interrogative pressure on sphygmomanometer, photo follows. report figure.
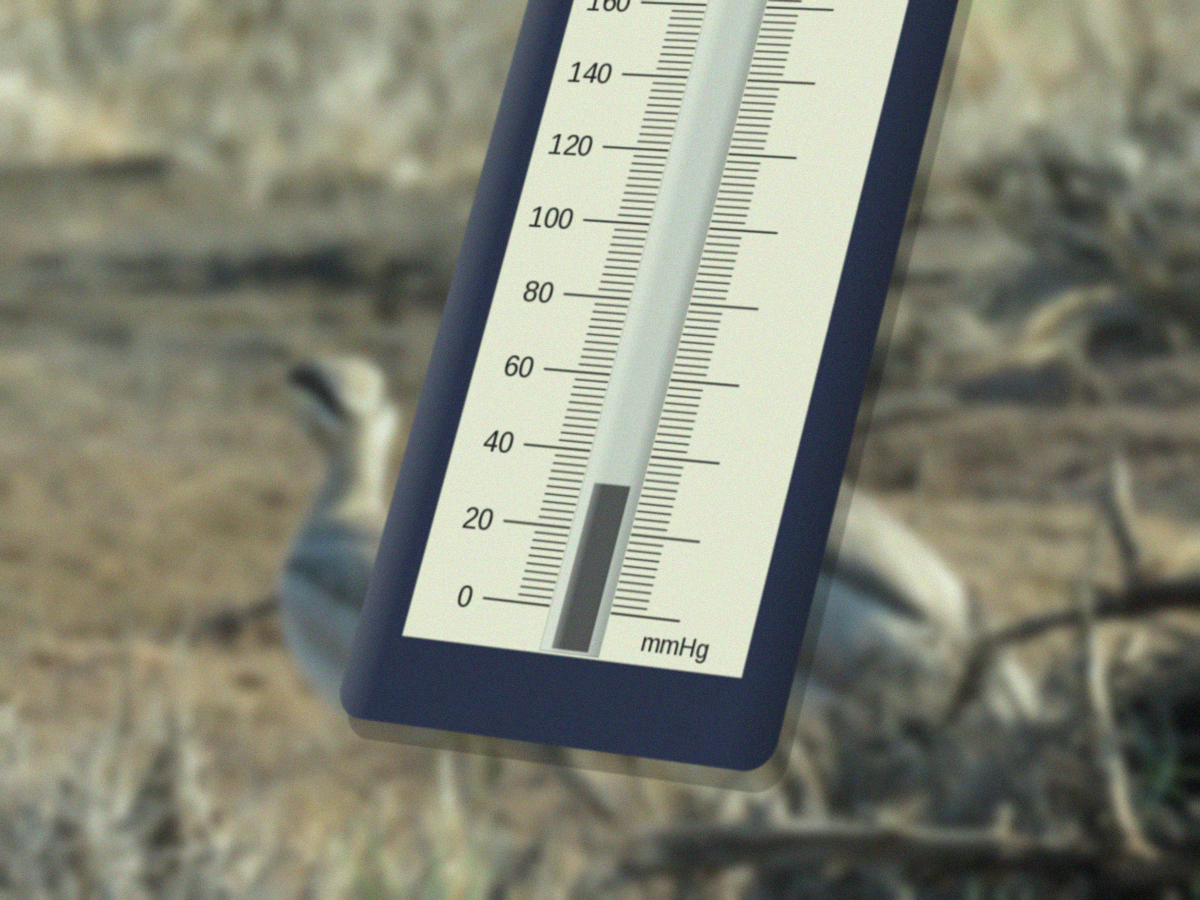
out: 32 mmHg
